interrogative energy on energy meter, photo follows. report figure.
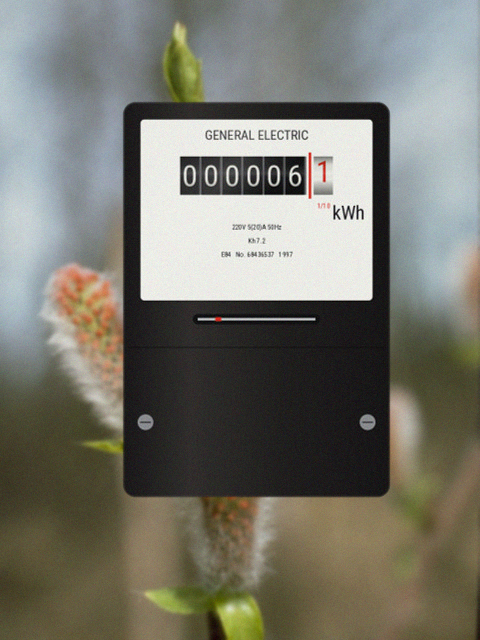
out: 6.1 kWh
